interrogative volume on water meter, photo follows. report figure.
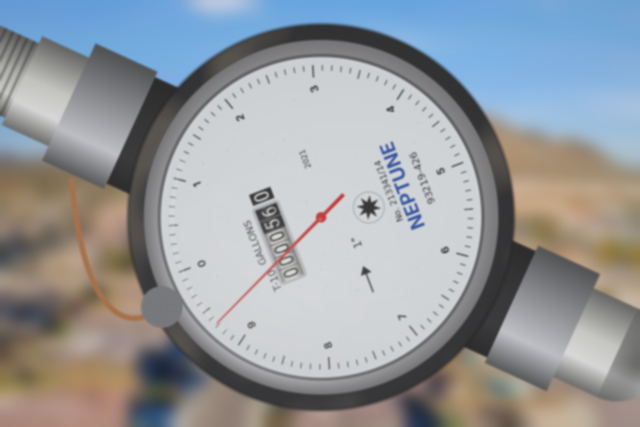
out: 559.3 gal
